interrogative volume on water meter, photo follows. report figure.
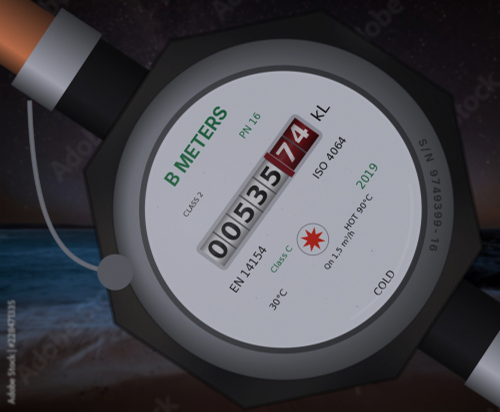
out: 535.74 kL
